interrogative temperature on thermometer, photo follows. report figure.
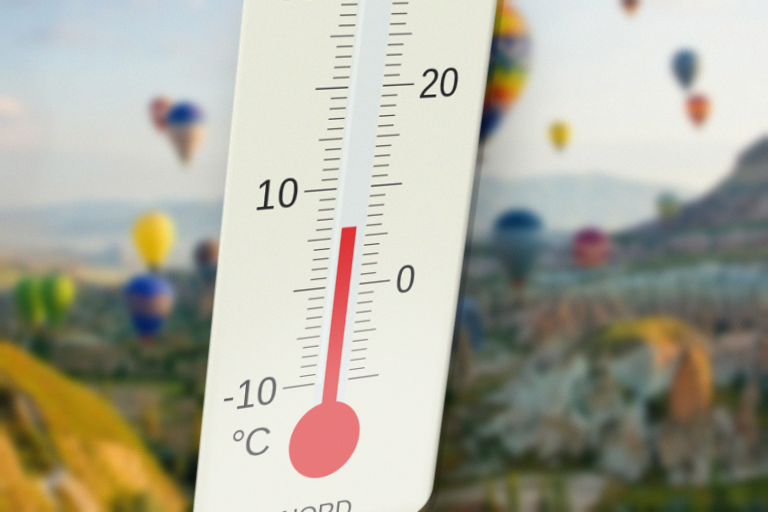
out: 6 °C
